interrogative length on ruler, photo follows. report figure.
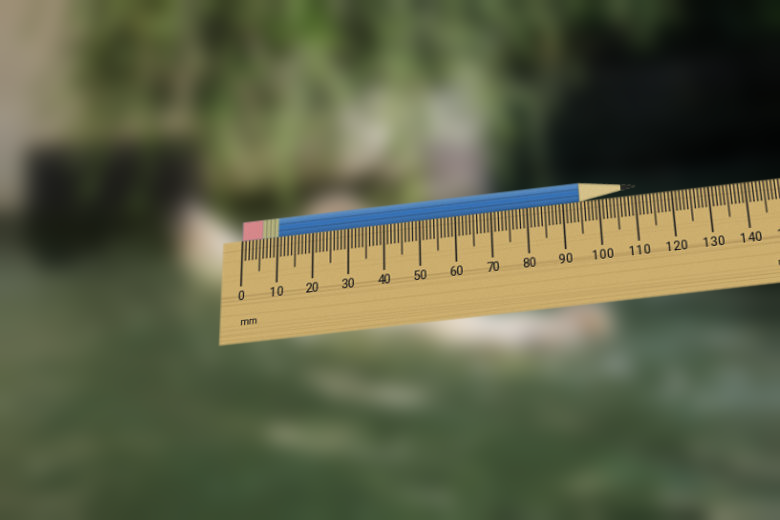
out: 110 mm
